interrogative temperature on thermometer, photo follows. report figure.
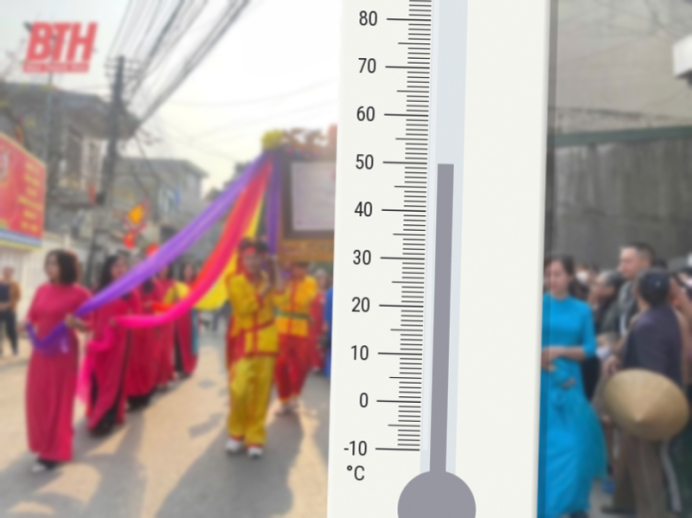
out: 50 °C
